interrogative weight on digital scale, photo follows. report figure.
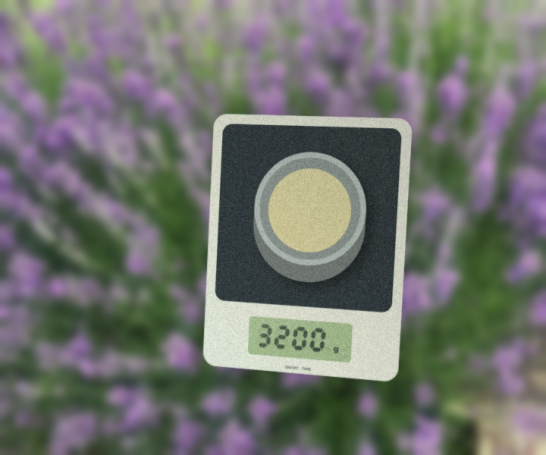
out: 3200 g
